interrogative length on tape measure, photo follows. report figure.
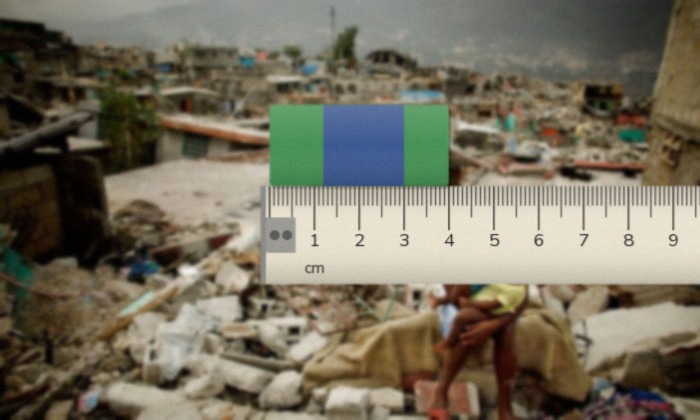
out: 4 cm
